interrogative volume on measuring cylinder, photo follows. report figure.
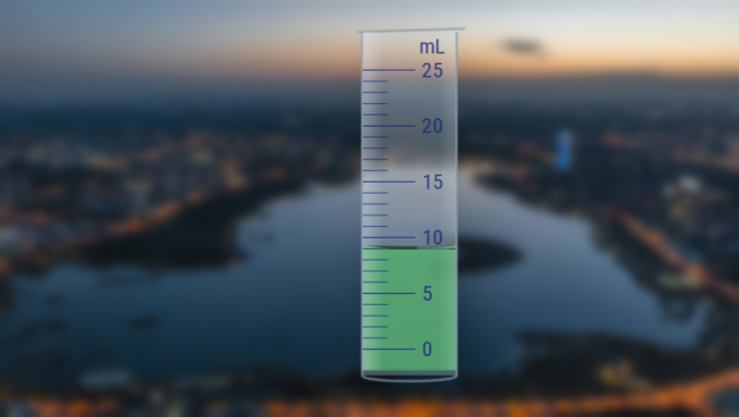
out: 9 mL
